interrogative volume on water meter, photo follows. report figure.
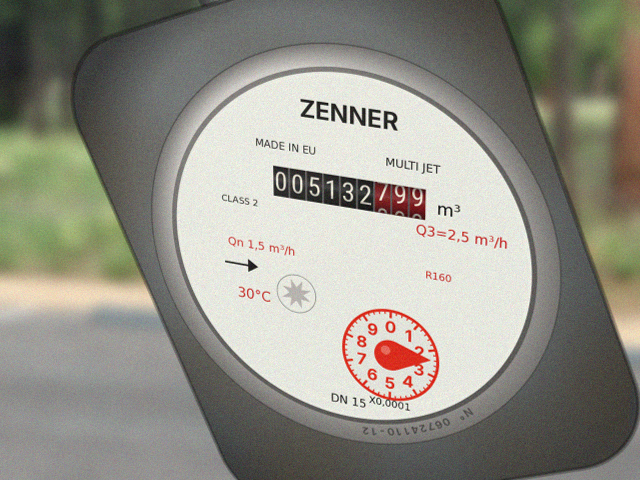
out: 5132.7992 m³
